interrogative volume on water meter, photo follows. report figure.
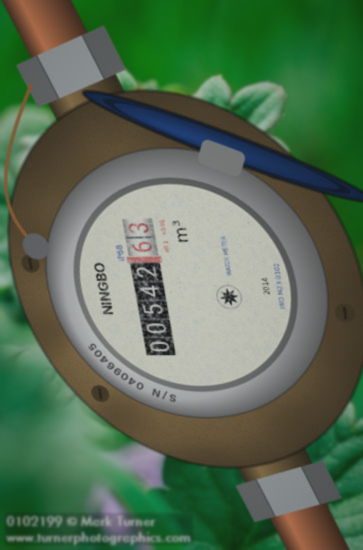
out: 542.63 m³
